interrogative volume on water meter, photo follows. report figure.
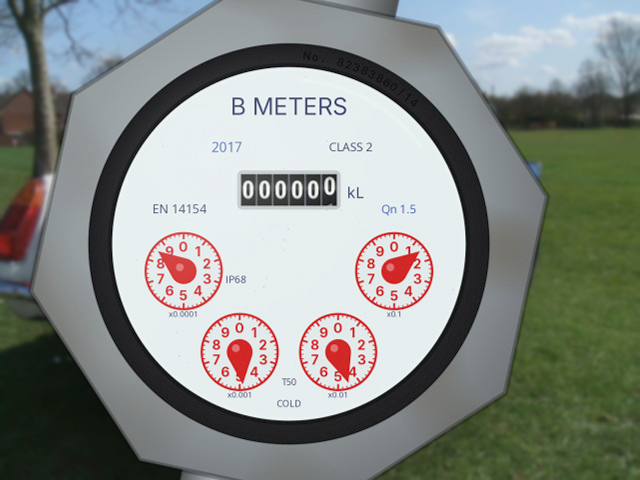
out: 0.1448 kL
